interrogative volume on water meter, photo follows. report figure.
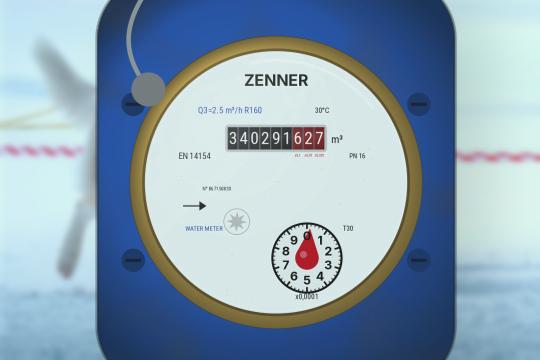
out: 340291.6270 m³
